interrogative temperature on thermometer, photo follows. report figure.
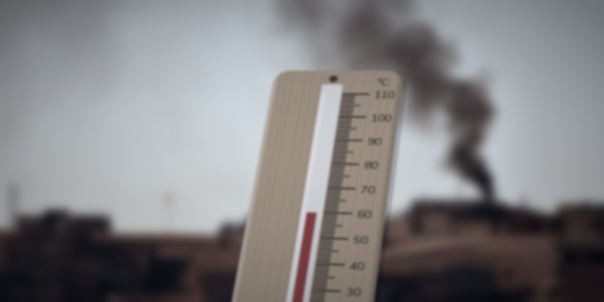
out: 60 °C
